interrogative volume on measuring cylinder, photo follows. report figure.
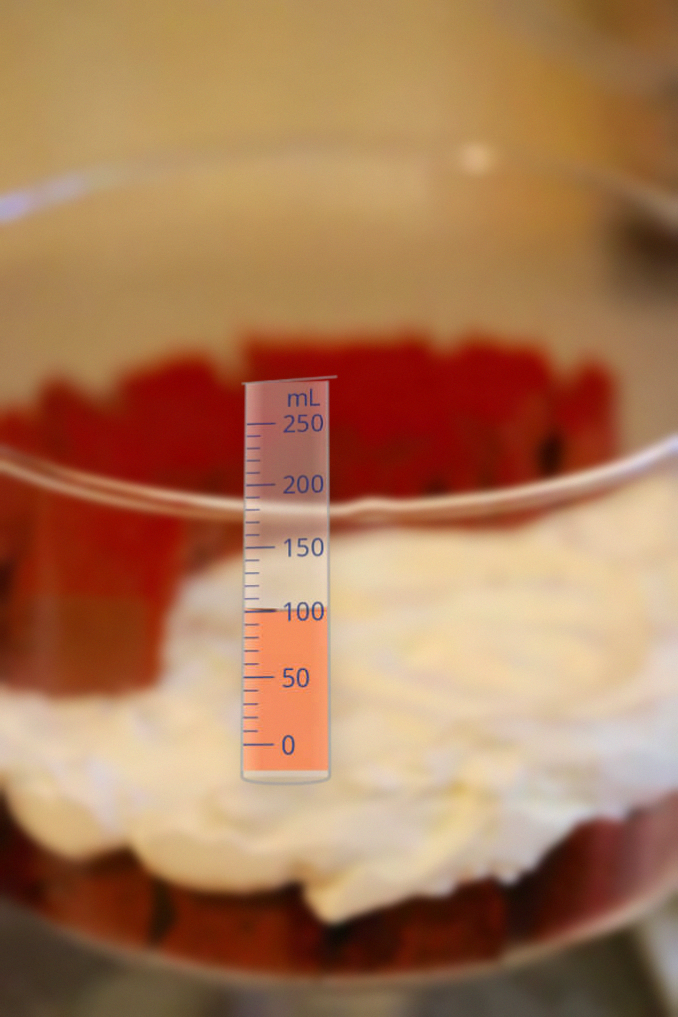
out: 100 mL
